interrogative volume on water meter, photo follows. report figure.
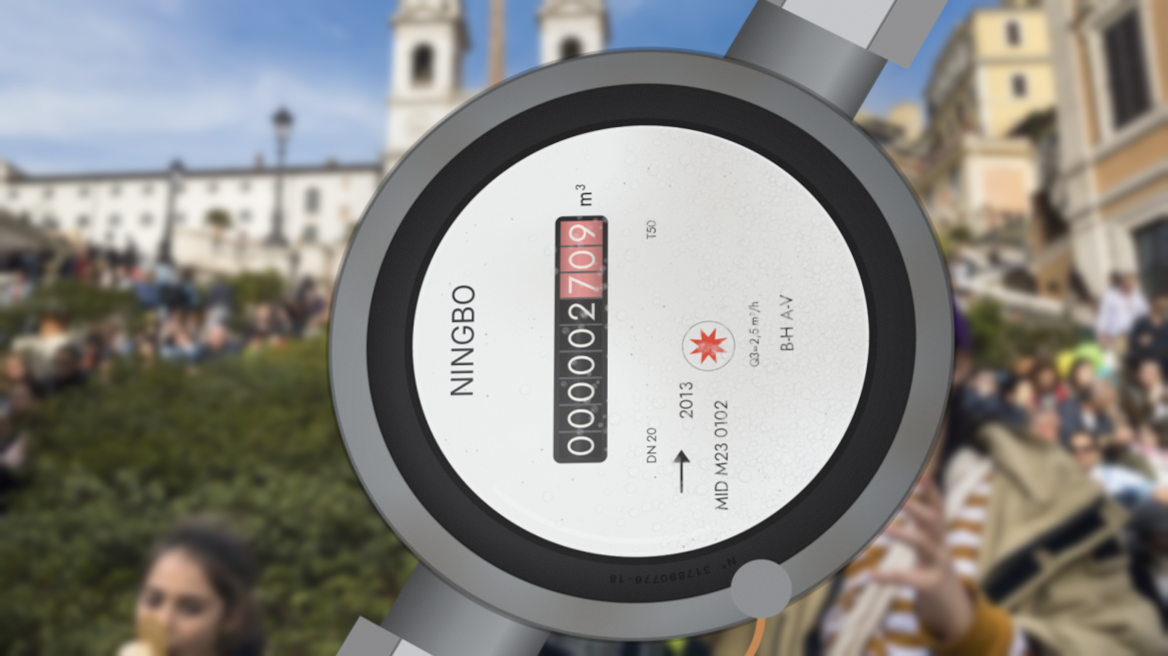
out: 2.709 m³
